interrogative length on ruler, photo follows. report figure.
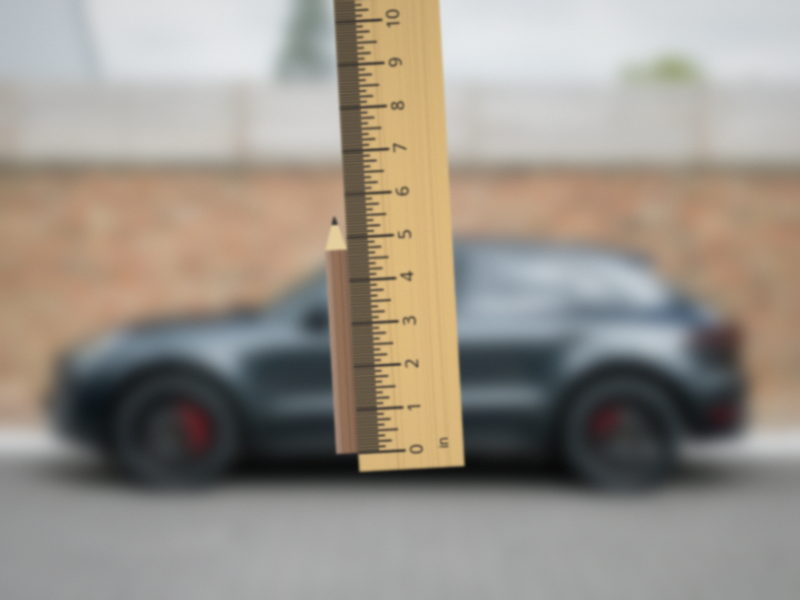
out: 5.5 in
